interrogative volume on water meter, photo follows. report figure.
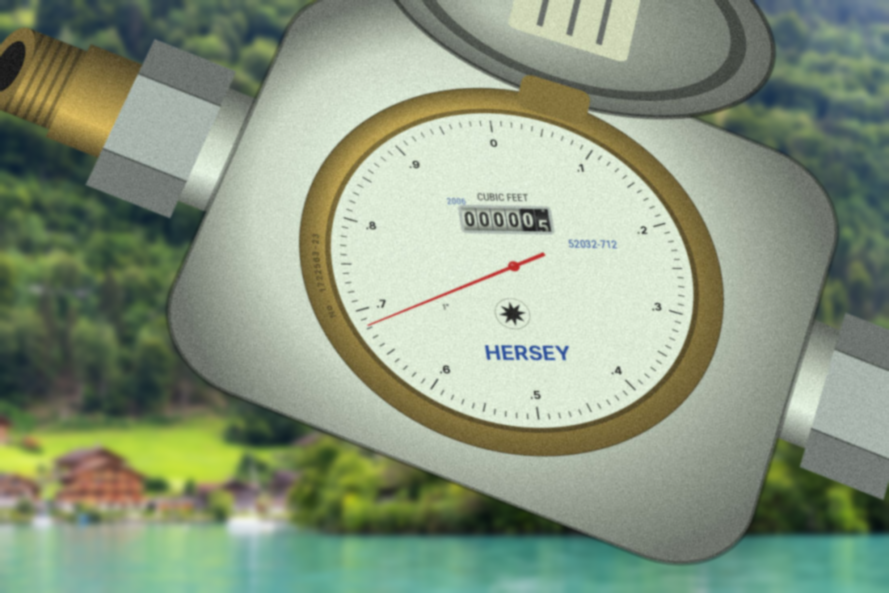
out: 4.68 ft³
